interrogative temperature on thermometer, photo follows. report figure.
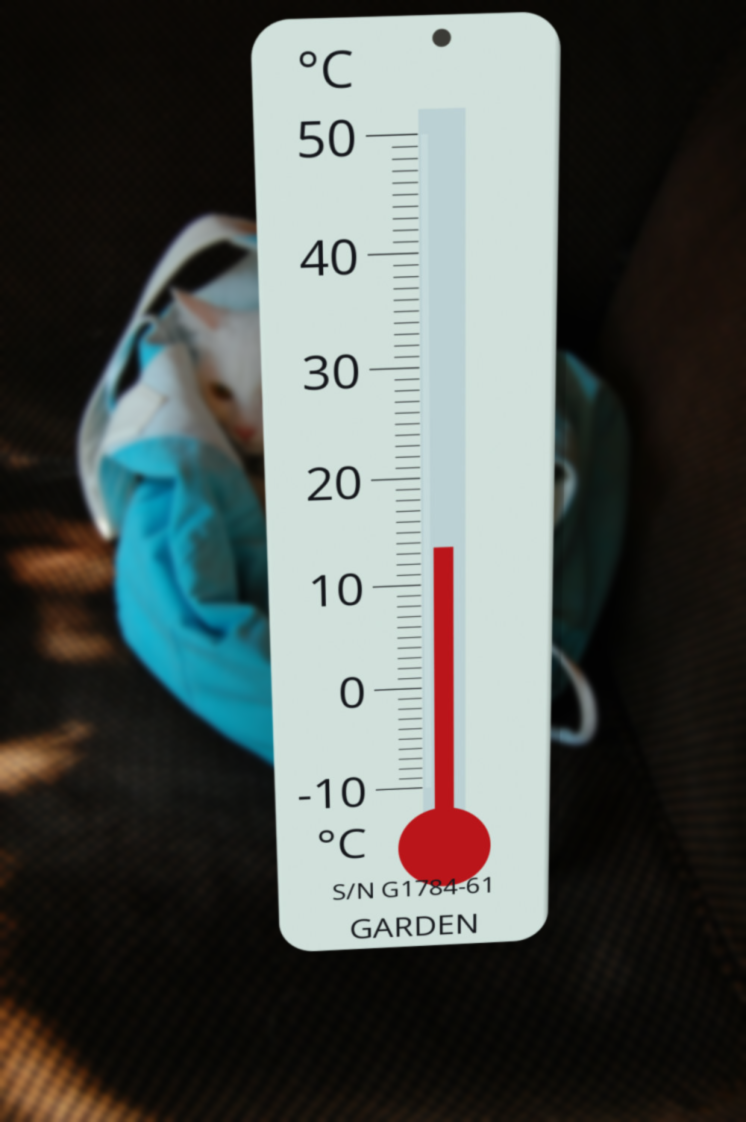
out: 13.5 °C
